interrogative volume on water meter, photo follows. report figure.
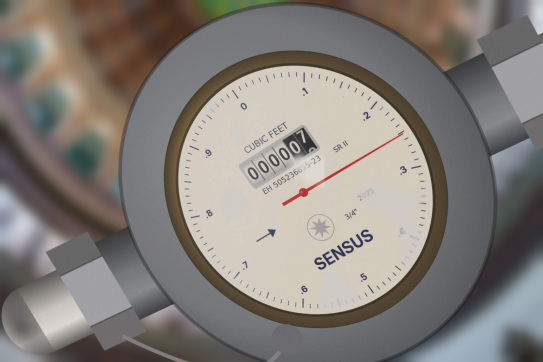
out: 7.25 ft³
